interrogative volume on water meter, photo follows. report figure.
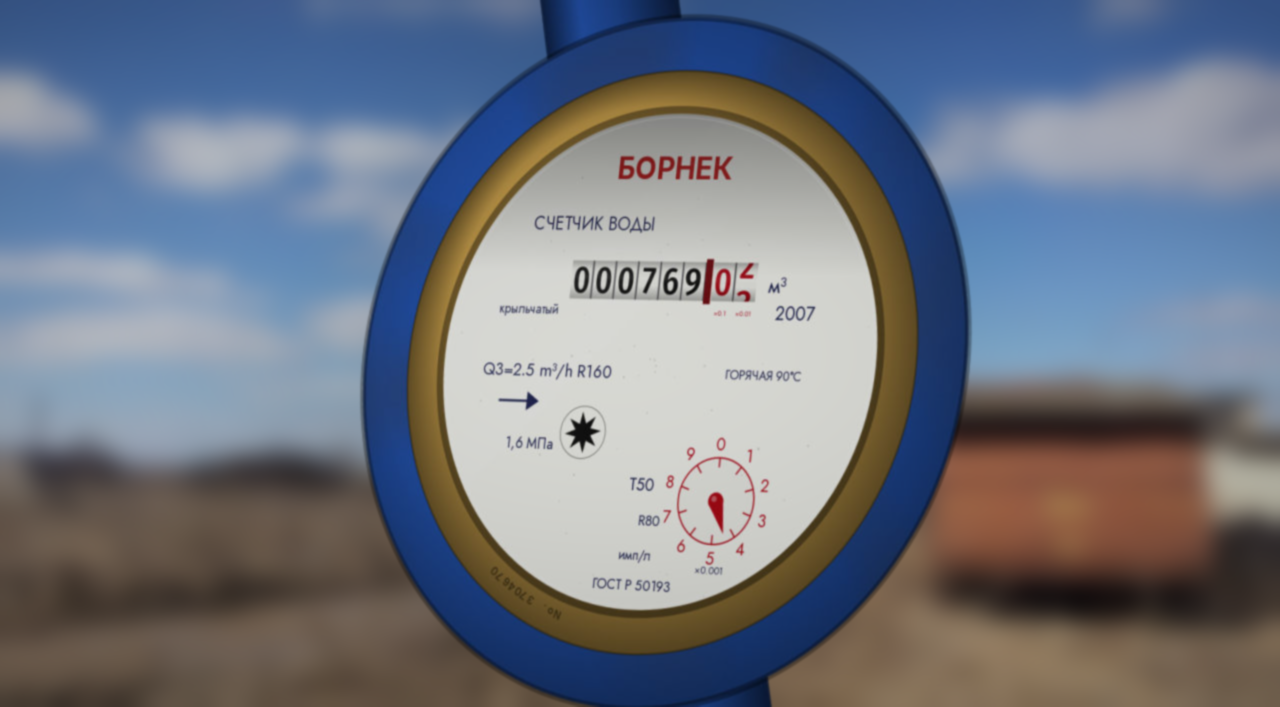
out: 769.024 m³
